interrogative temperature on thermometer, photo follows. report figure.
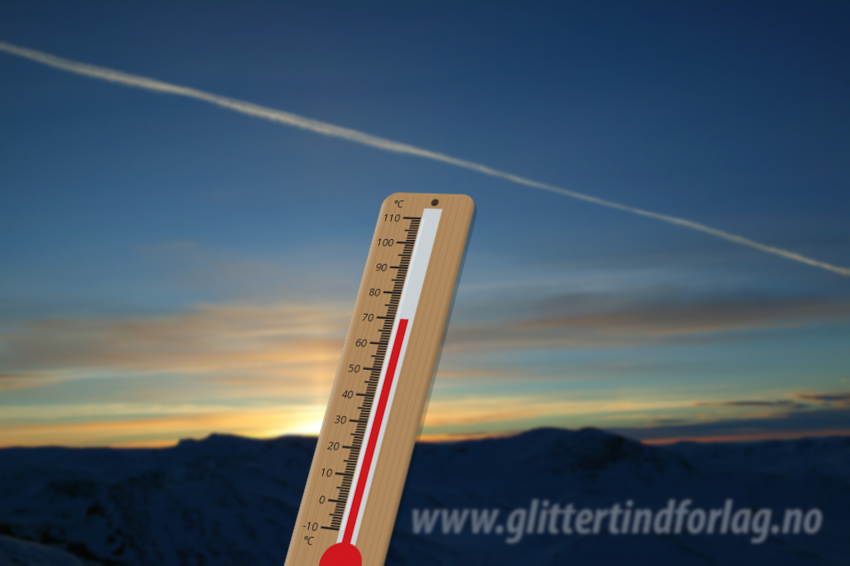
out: 70 °C
